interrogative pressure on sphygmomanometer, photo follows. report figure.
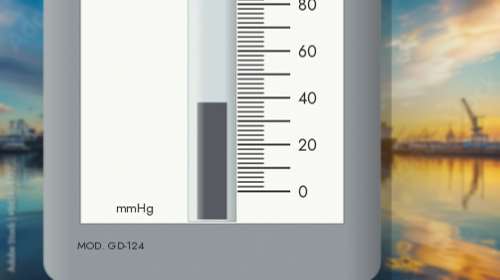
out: 38 mmHg
